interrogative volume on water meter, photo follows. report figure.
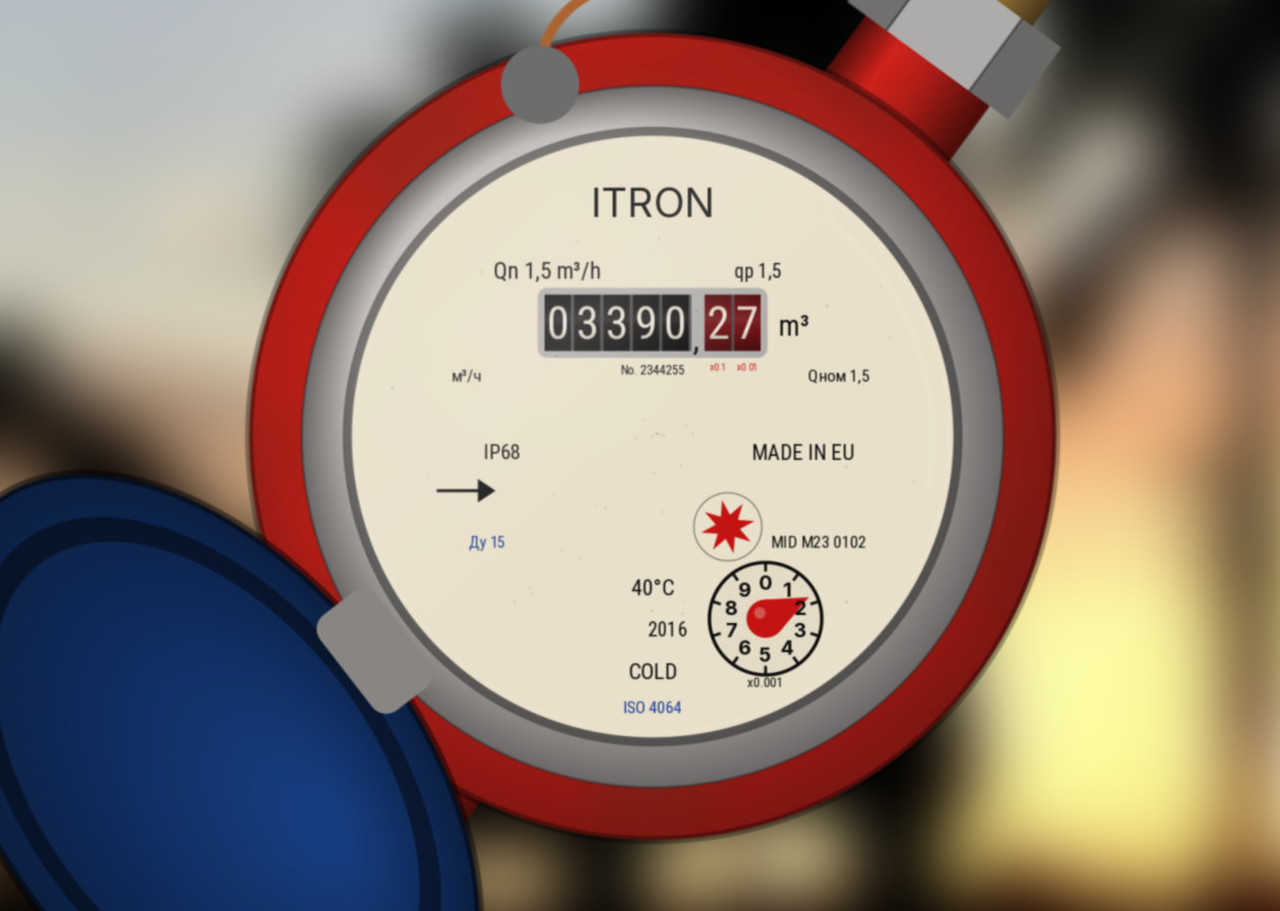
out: 3390.271 m³
